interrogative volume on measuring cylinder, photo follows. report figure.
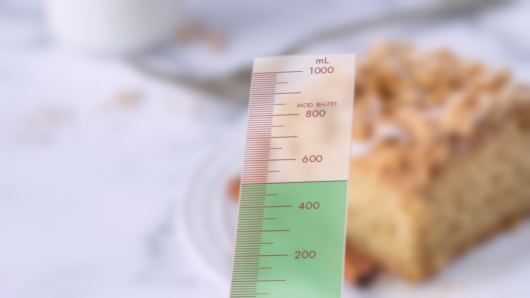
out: 500 mL
